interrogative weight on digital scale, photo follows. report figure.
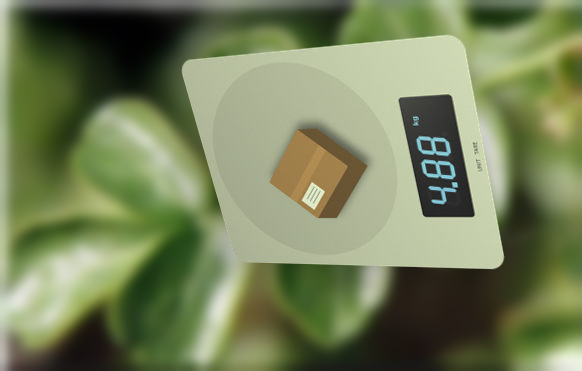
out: 4.88 kg
